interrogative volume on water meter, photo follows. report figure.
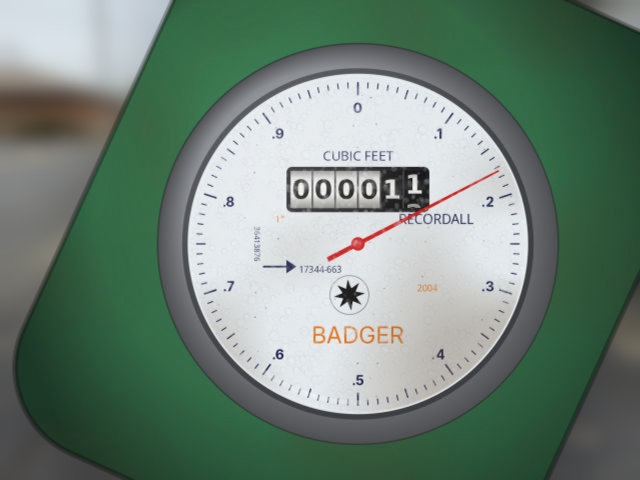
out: 11.17 ft³
